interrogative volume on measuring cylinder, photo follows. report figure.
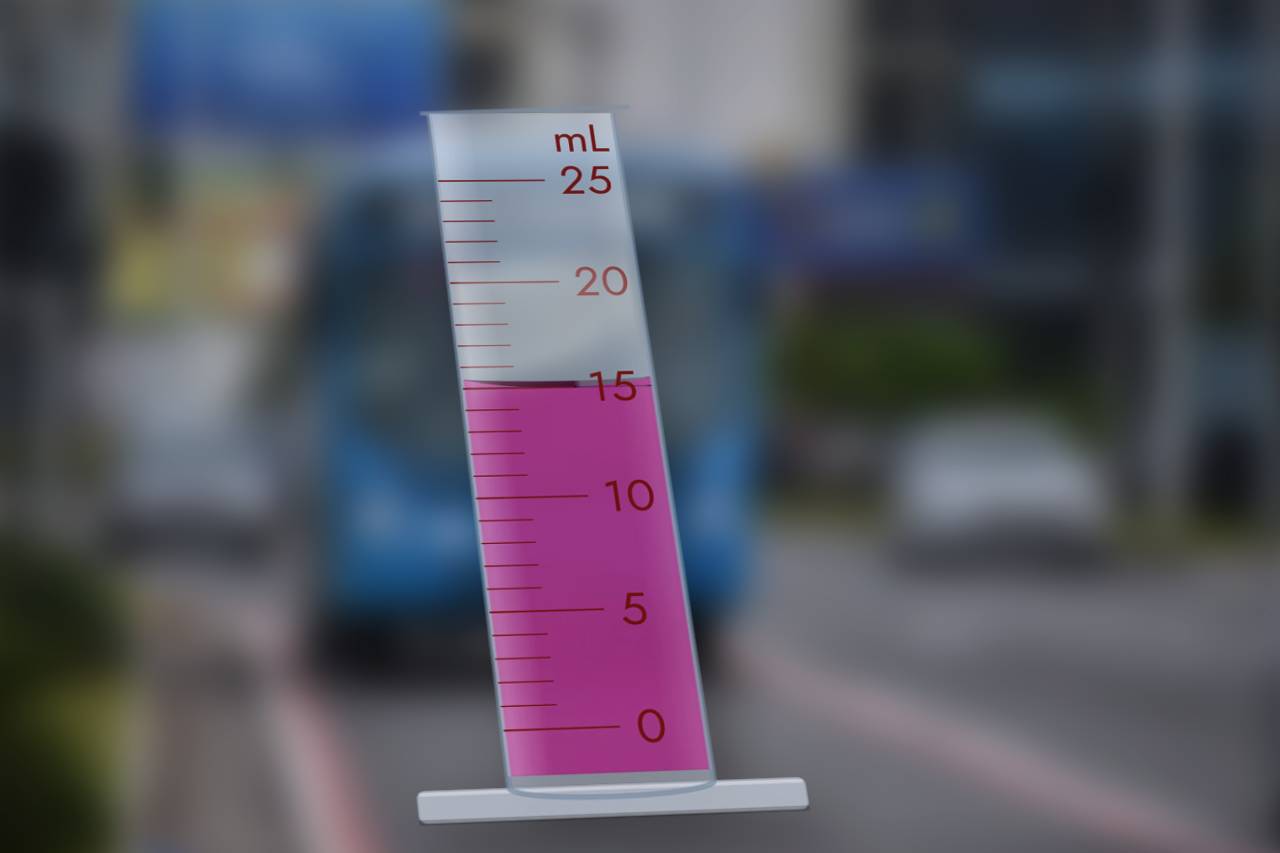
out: 15 mL
